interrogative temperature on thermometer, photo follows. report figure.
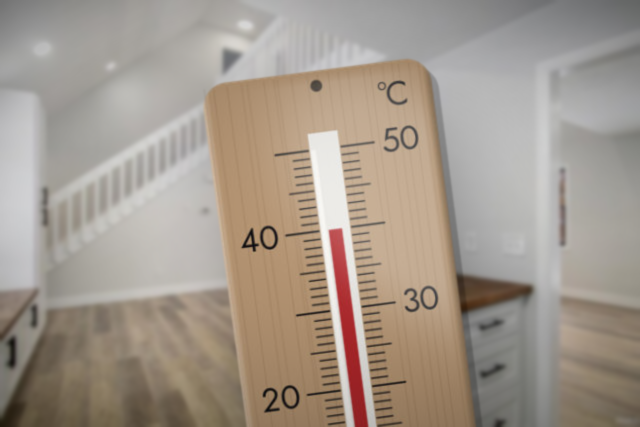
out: 40 °C
